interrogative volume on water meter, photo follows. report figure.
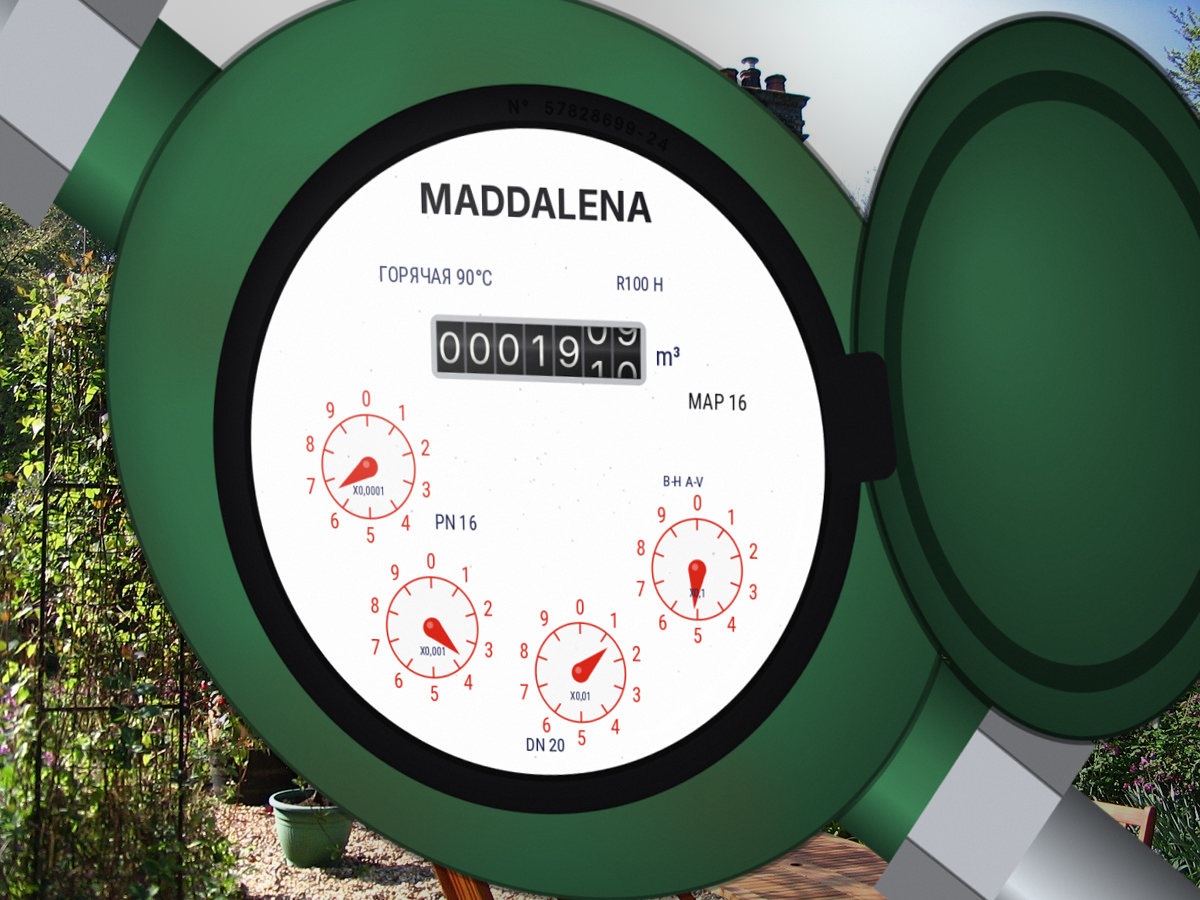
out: 1909.5136 m³
